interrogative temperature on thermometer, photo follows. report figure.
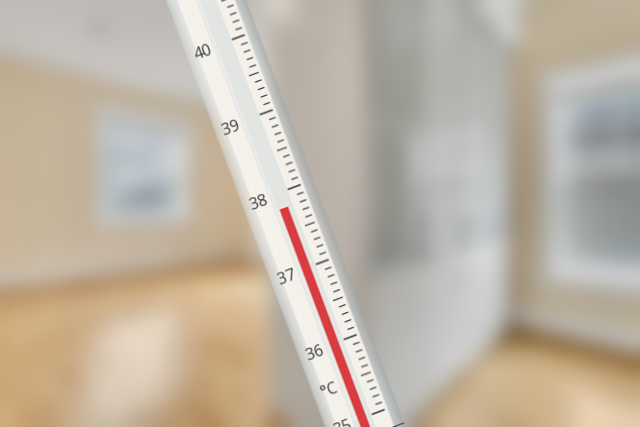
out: 37.8 °C
